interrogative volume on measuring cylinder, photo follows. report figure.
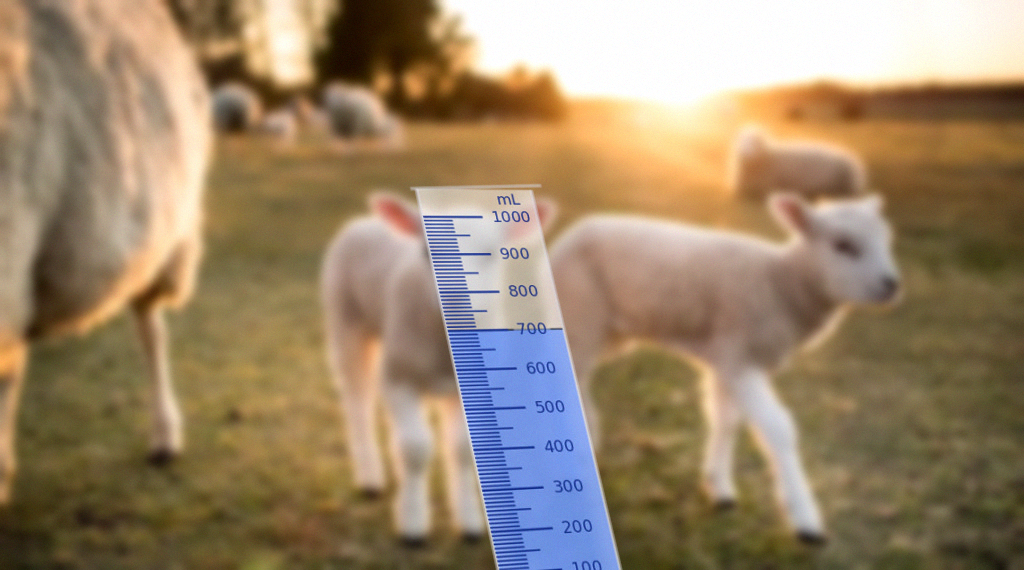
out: 700 mL
